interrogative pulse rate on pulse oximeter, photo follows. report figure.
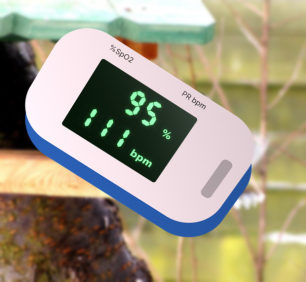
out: 111 bpm
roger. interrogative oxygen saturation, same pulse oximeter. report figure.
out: 95 %
